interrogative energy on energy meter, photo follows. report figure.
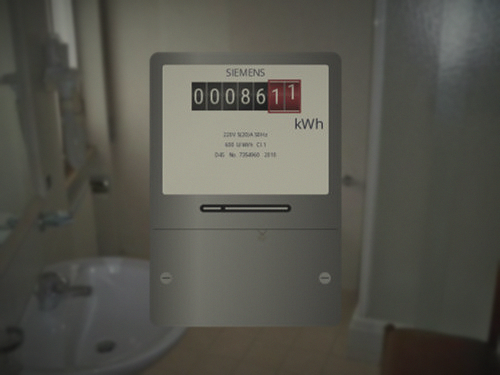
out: 86.11 kWh
